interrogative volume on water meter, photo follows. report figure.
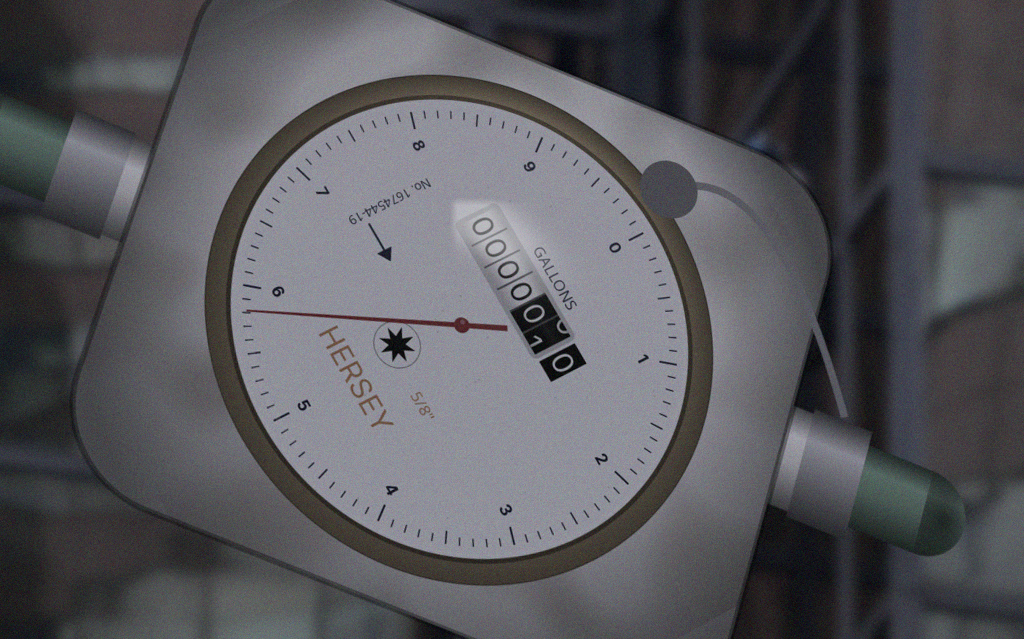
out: 5.8 gal
